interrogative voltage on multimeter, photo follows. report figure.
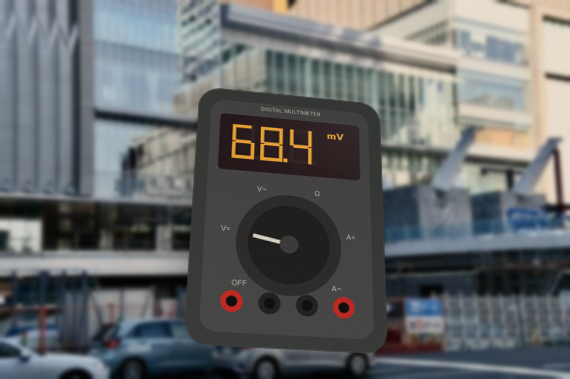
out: 68.4 mV
